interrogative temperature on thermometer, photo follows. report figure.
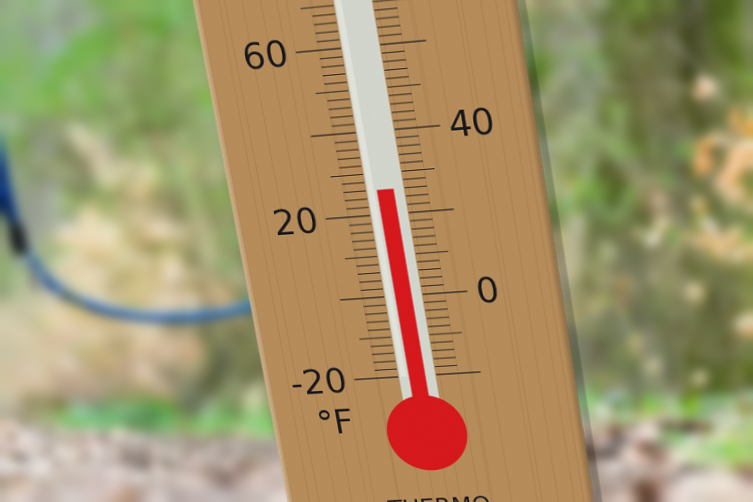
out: 26 °F
